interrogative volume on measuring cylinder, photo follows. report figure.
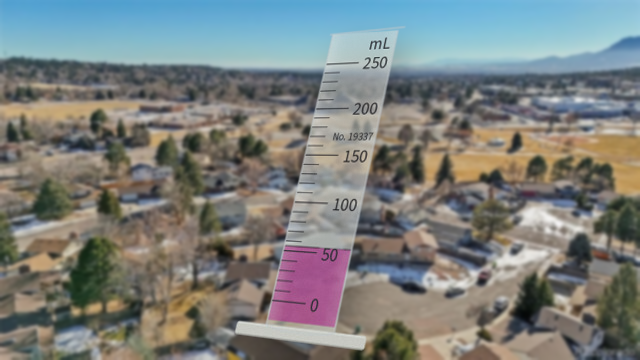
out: 55 mL
